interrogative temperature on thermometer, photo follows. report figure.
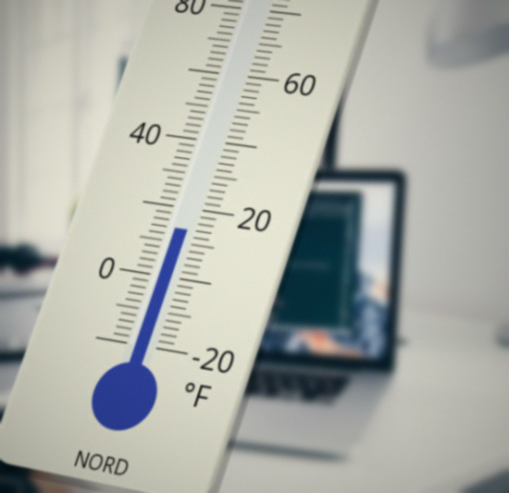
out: 14 °F
